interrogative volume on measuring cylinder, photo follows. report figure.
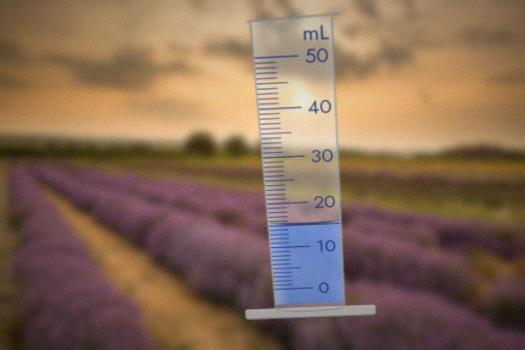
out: 15 mL
